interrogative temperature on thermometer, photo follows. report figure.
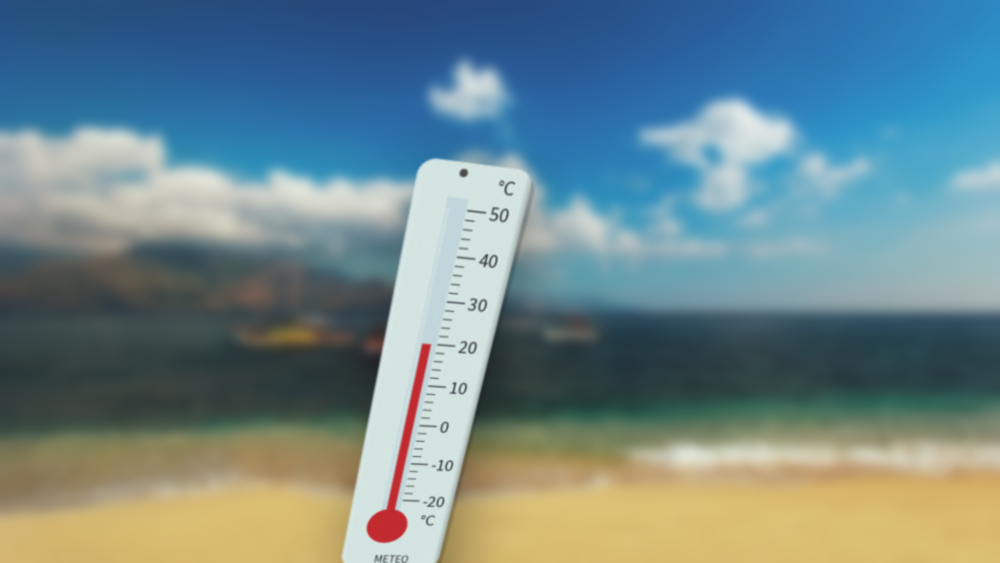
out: 20 °C
